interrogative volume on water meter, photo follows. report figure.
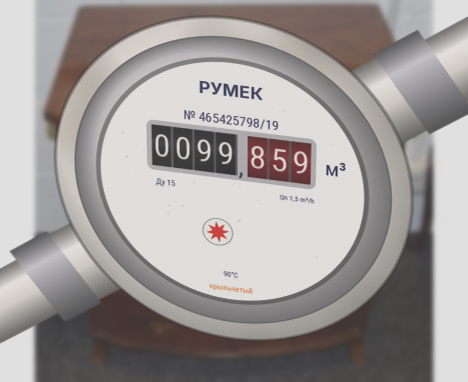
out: 99.859 m³
